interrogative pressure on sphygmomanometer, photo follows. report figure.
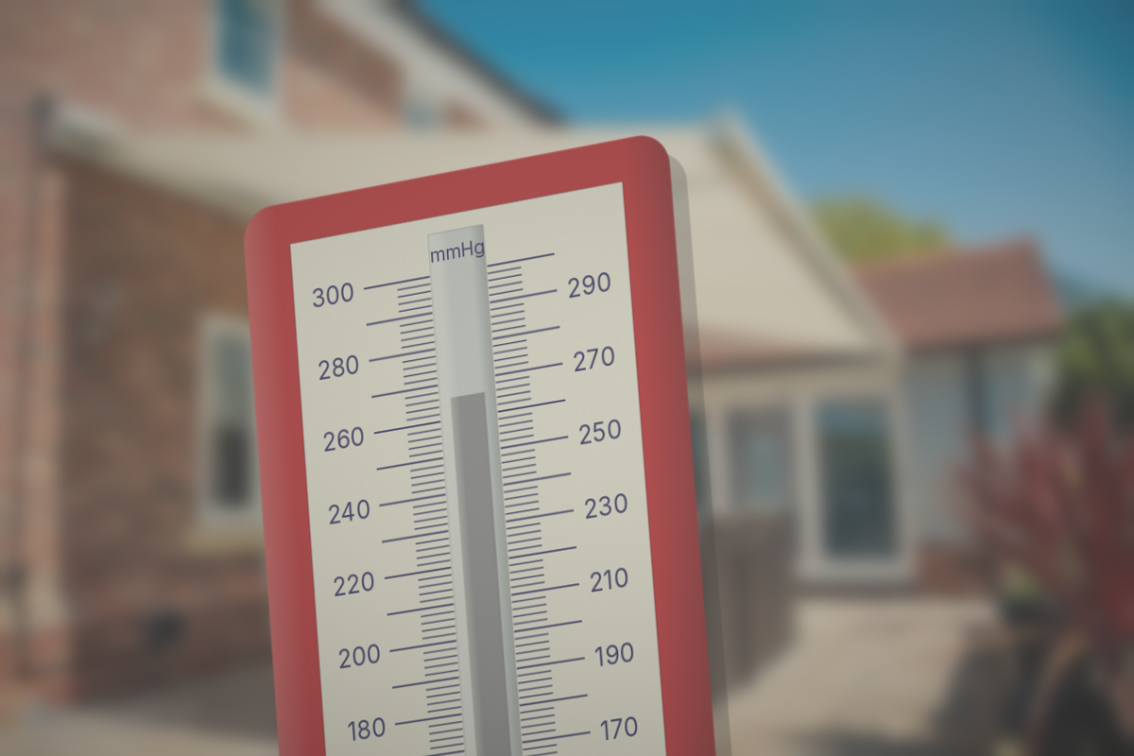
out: 266 mmHg
